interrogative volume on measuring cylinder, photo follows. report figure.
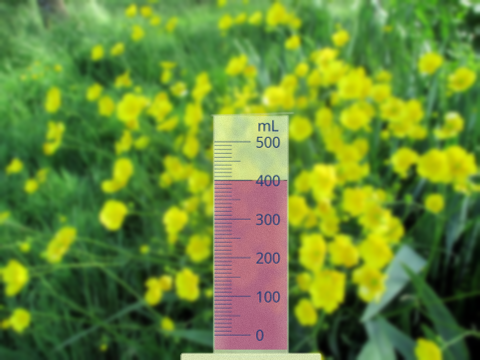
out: 400 mL
